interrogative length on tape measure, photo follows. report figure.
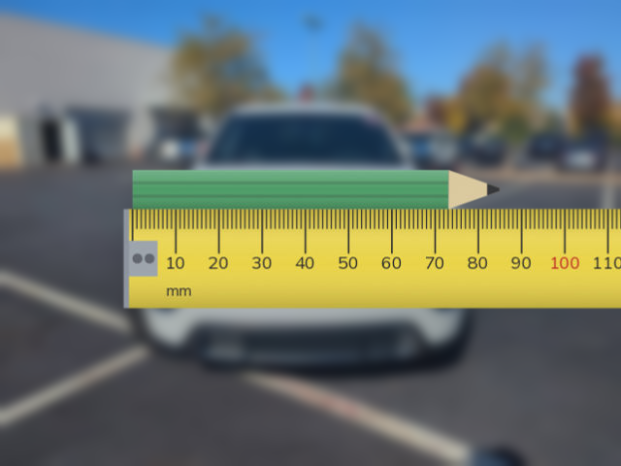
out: 85 mm
